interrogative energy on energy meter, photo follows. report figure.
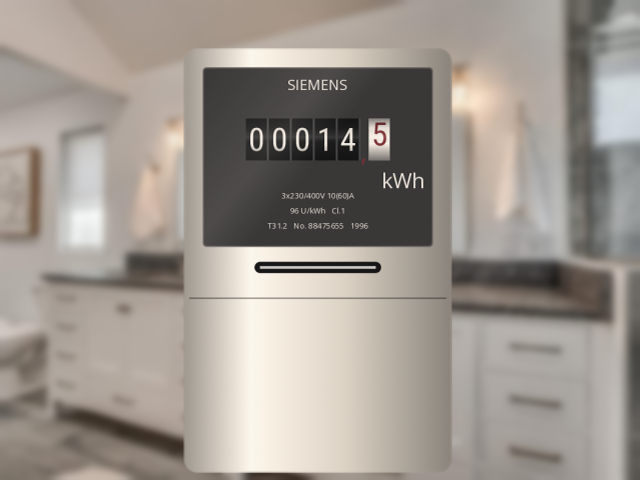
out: 14.5 kWh
